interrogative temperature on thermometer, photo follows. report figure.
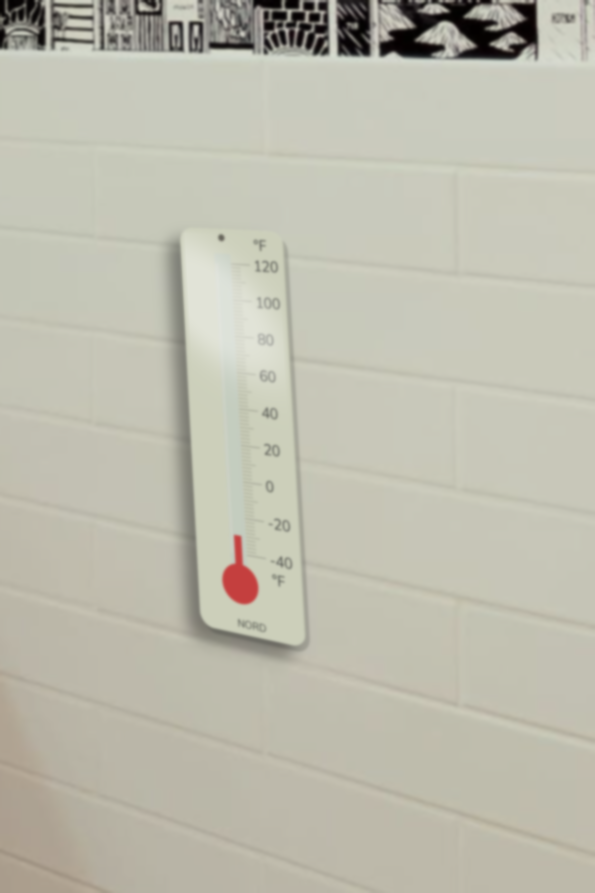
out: -30 °F
